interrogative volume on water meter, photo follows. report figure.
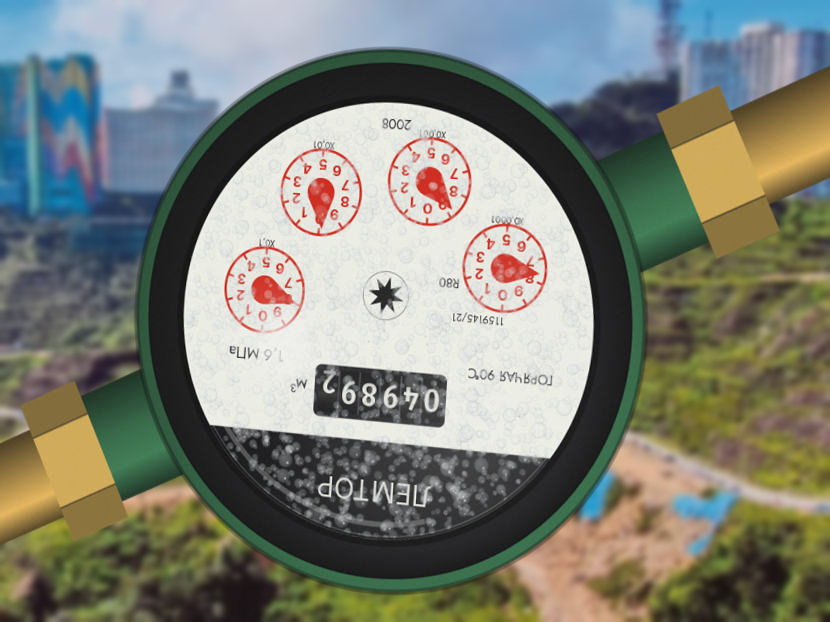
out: 49891.7987 m³
